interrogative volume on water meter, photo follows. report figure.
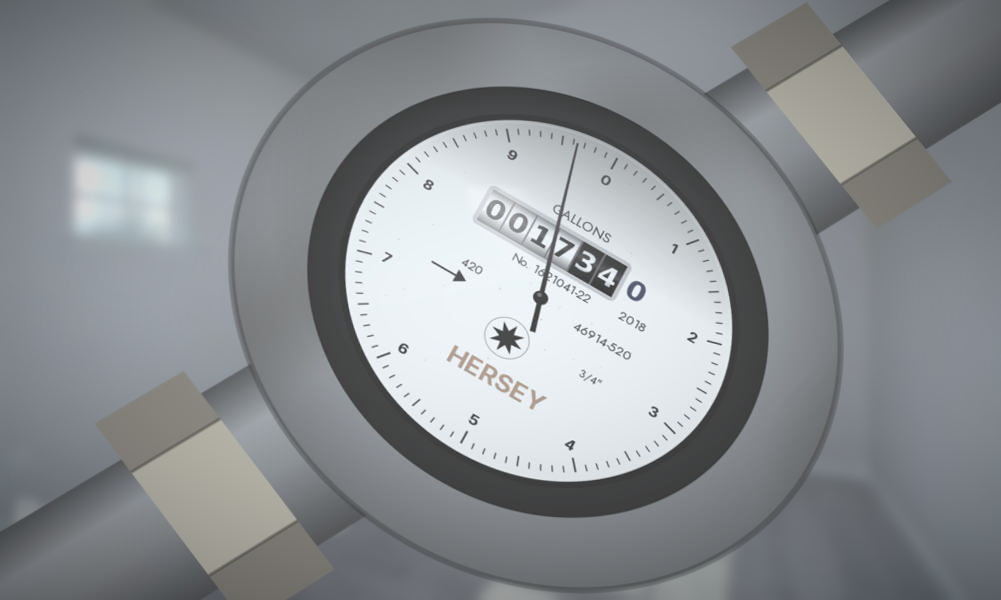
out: 17339.6 gal
